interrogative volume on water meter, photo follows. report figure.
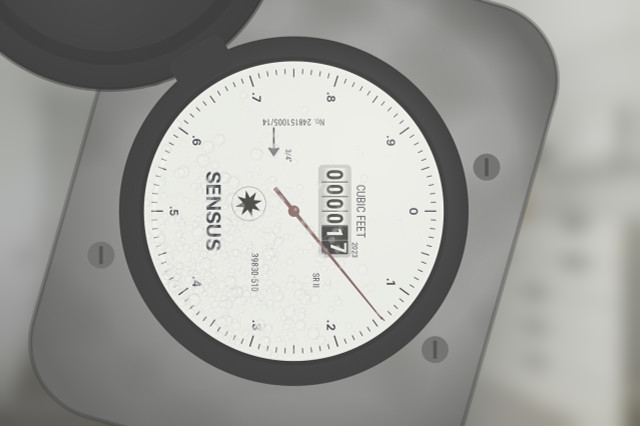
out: 17.14 ft³
